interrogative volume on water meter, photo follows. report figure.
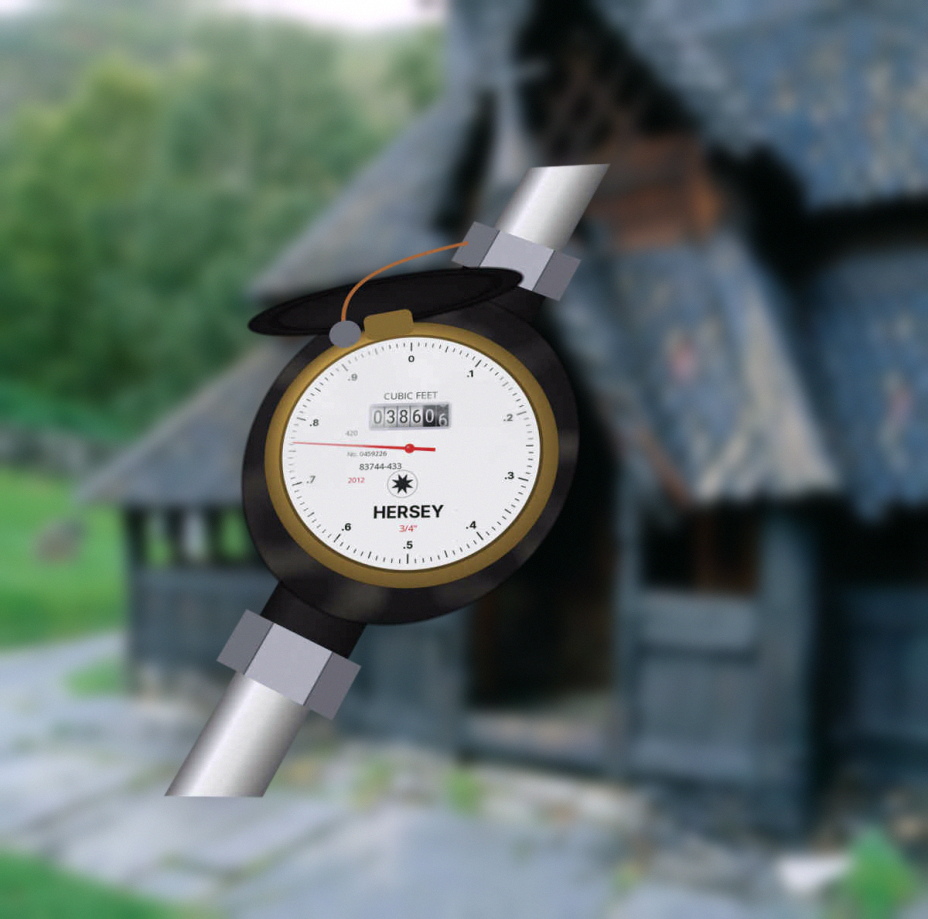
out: 38605.76 ft³
